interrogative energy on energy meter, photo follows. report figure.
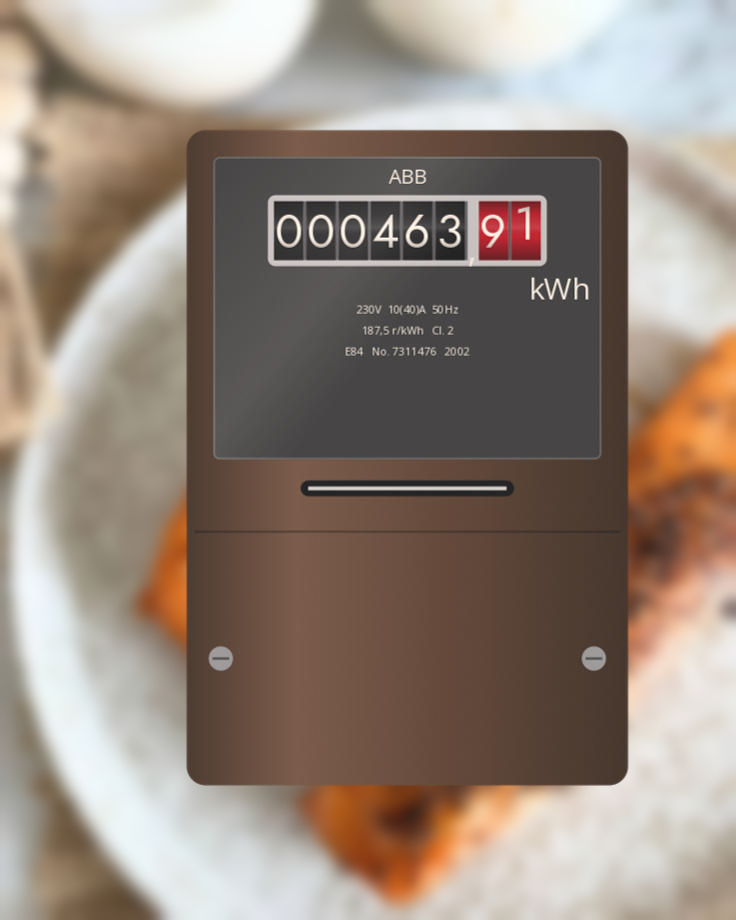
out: 463.91 kWh
